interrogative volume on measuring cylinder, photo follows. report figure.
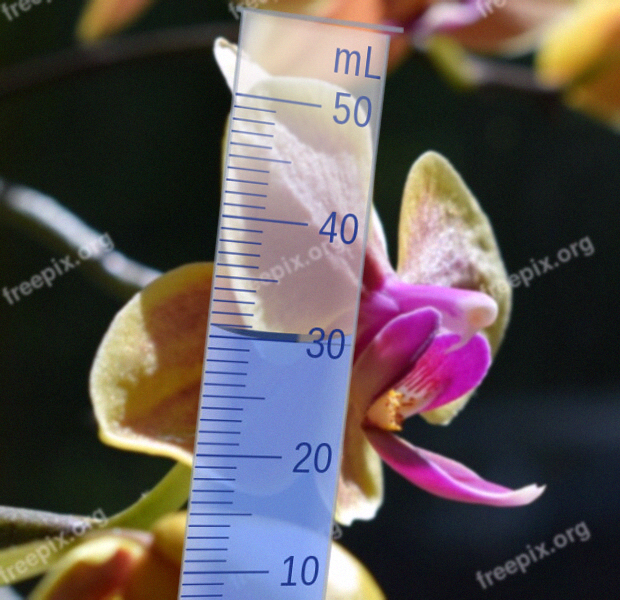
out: 30 mL
